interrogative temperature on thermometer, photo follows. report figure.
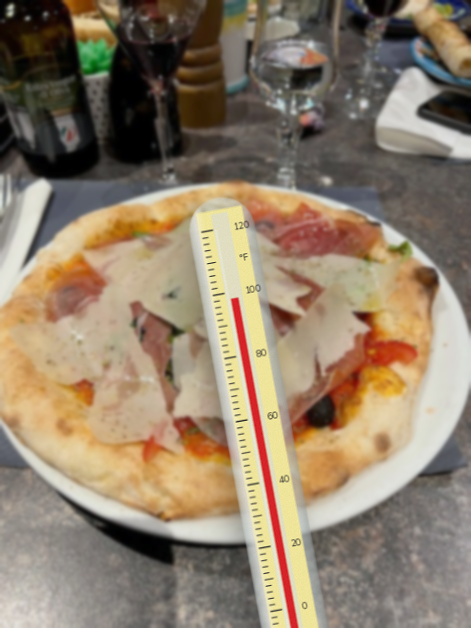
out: 98 °F
